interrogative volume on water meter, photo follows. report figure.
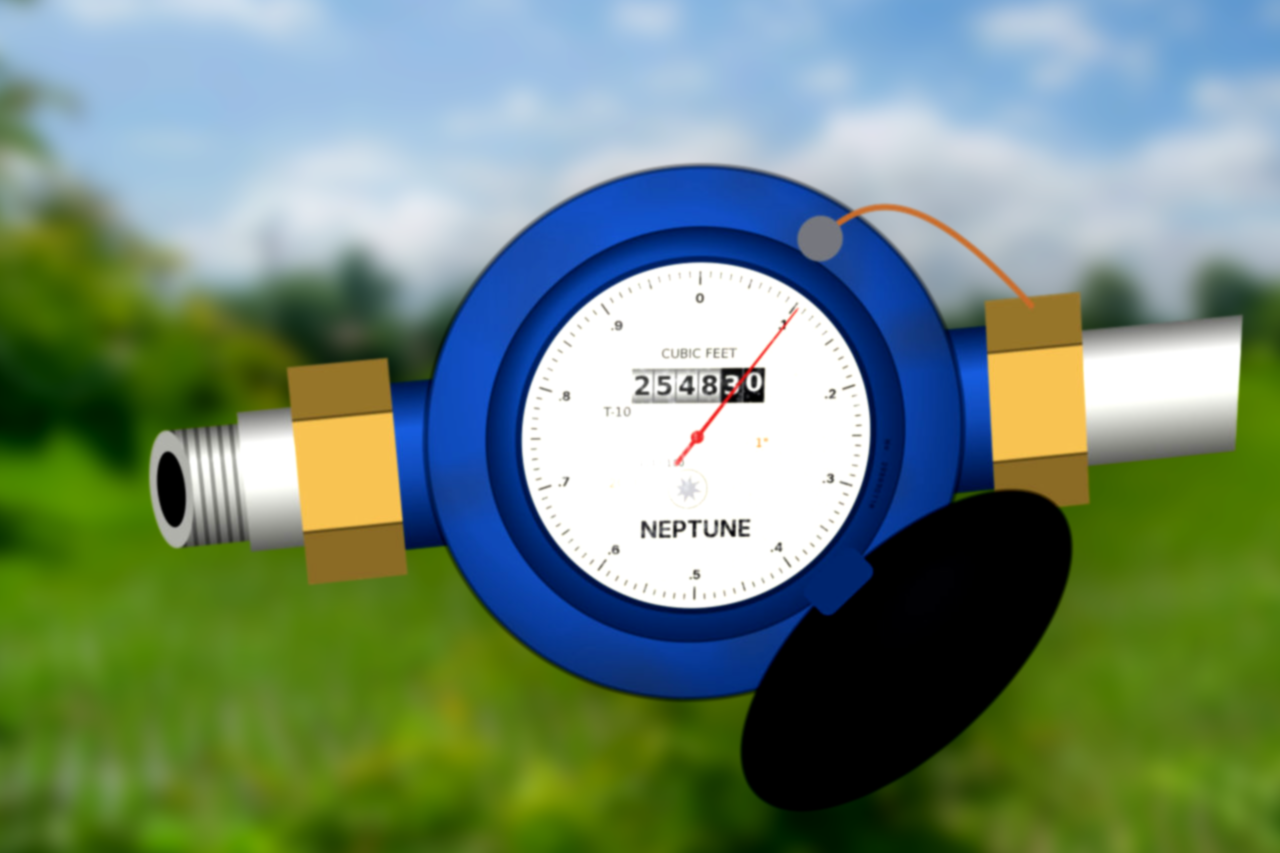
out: 254830.10 ft³
